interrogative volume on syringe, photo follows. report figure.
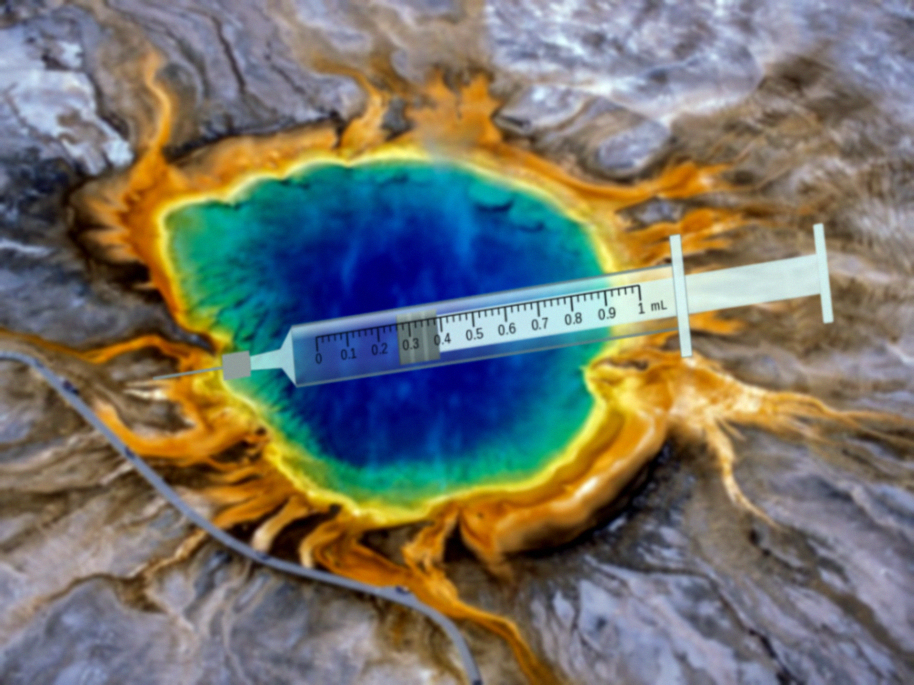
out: 0.26 mL
